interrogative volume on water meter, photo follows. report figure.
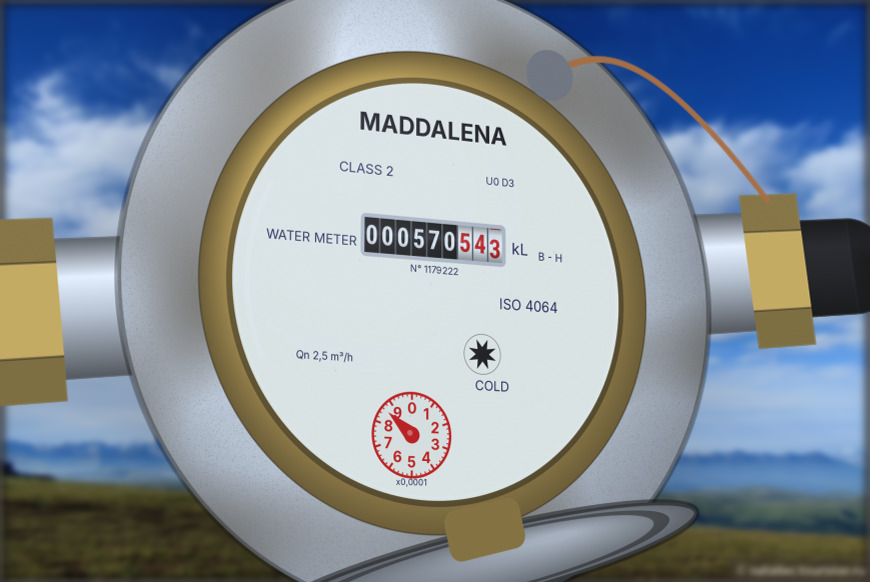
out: 570.5428 kL
